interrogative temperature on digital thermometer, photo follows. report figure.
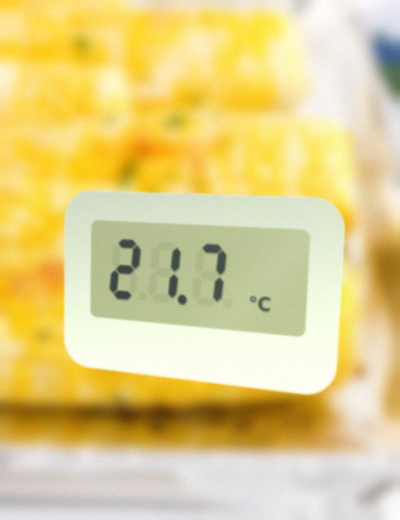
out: 21.7 °C
